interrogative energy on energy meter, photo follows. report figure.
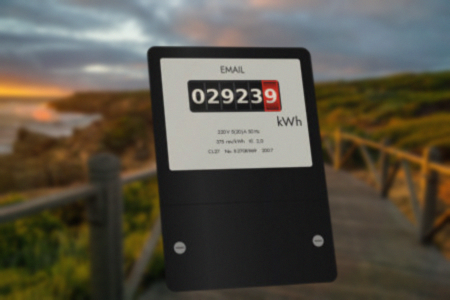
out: 2923.9 kWh
